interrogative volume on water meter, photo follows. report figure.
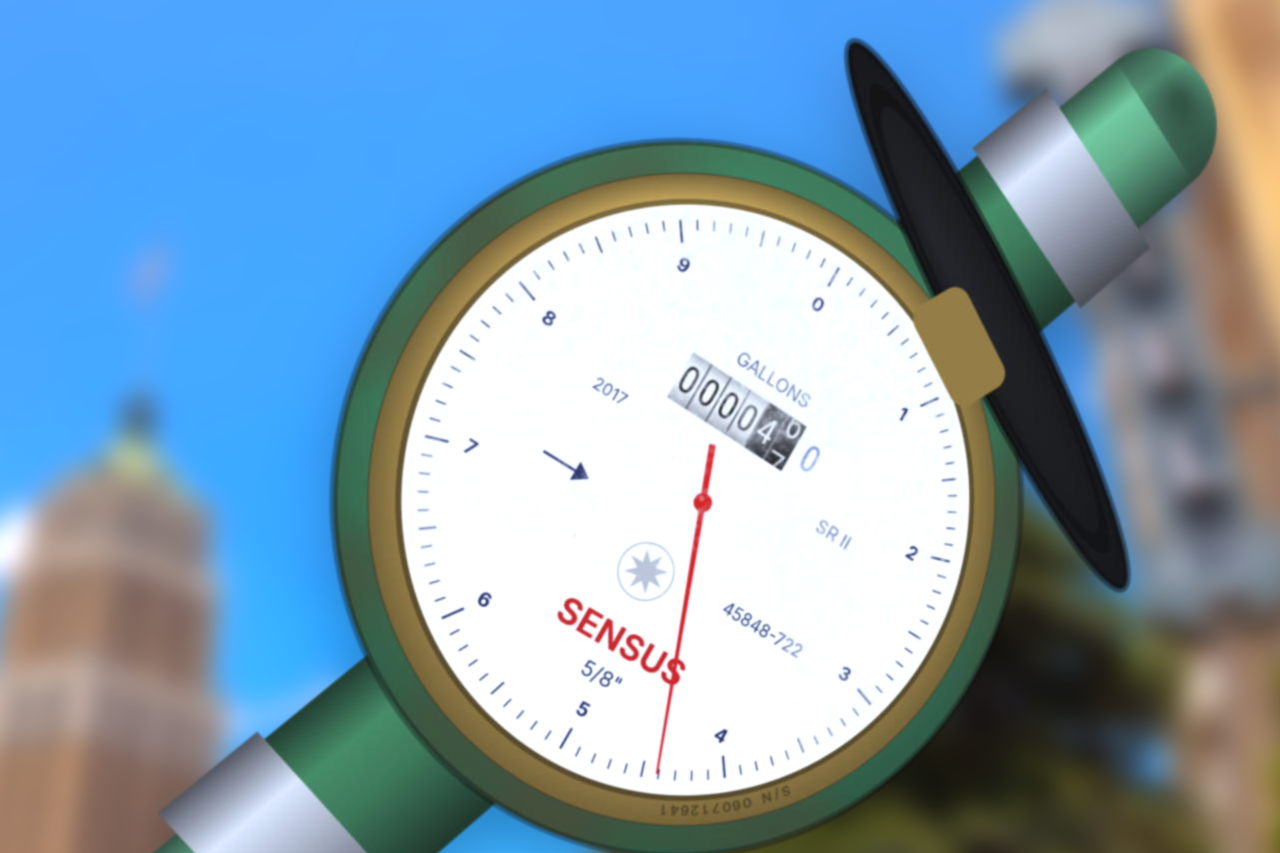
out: 464.4 gal
